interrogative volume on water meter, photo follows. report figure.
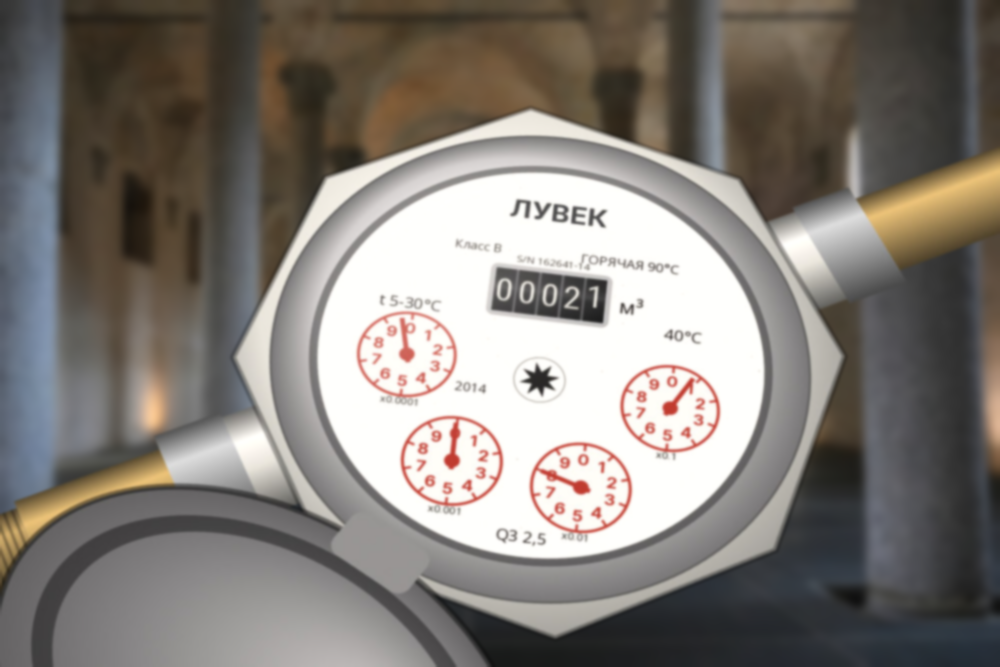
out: 21.0799 m³
